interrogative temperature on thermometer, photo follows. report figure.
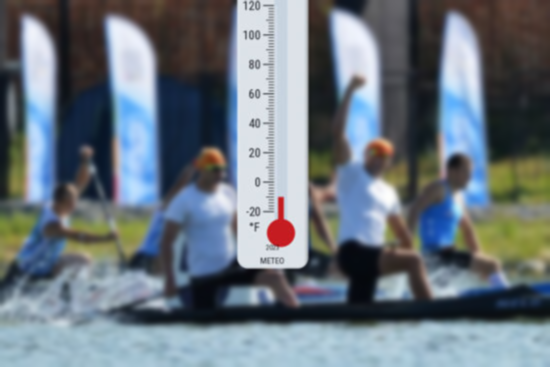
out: -10 °F
